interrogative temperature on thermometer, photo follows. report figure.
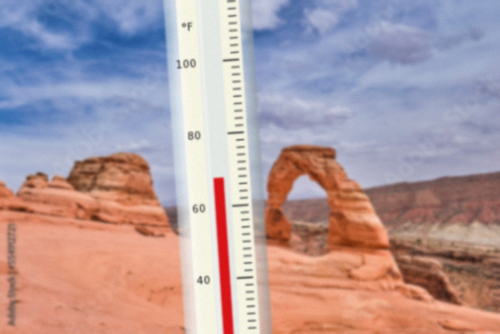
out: 68 °F
